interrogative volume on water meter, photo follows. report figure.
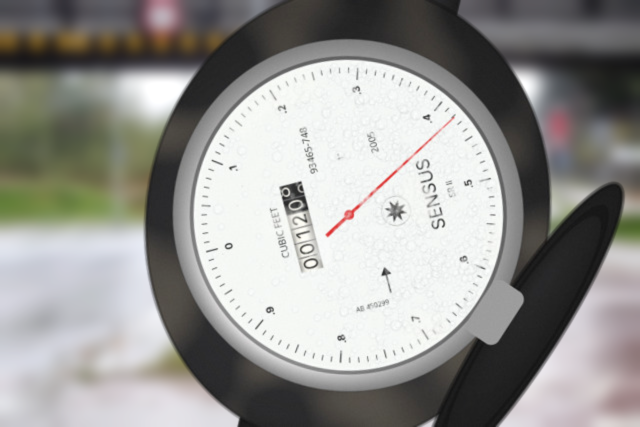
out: 1208.42 ft³
